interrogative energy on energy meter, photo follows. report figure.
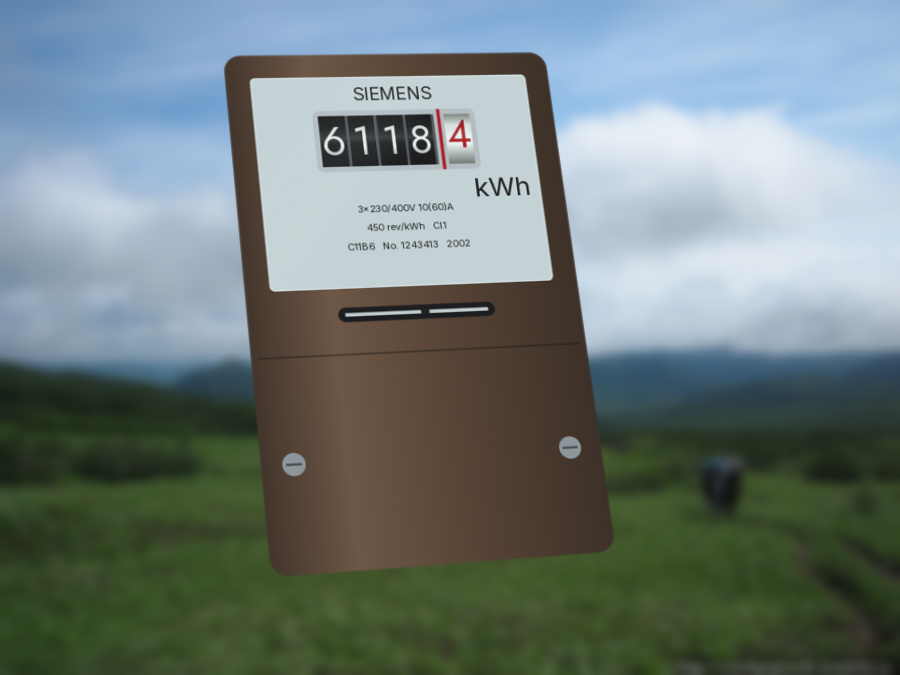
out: 6118.4 kWh
